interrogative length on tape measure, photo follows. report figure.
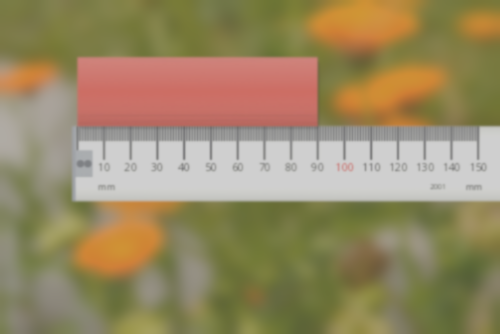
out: 90 mm
